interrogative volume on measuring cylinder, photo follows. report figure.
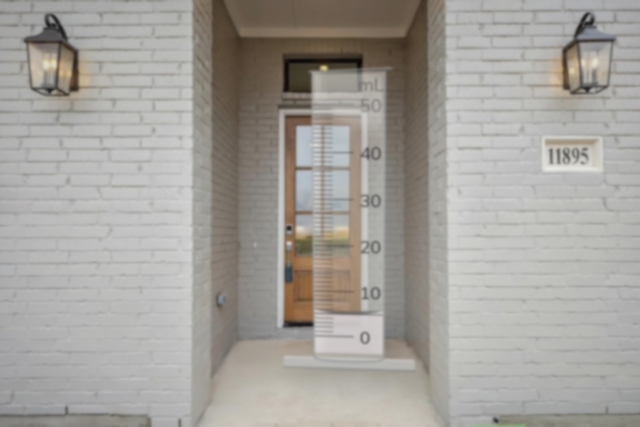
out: 5 mL
